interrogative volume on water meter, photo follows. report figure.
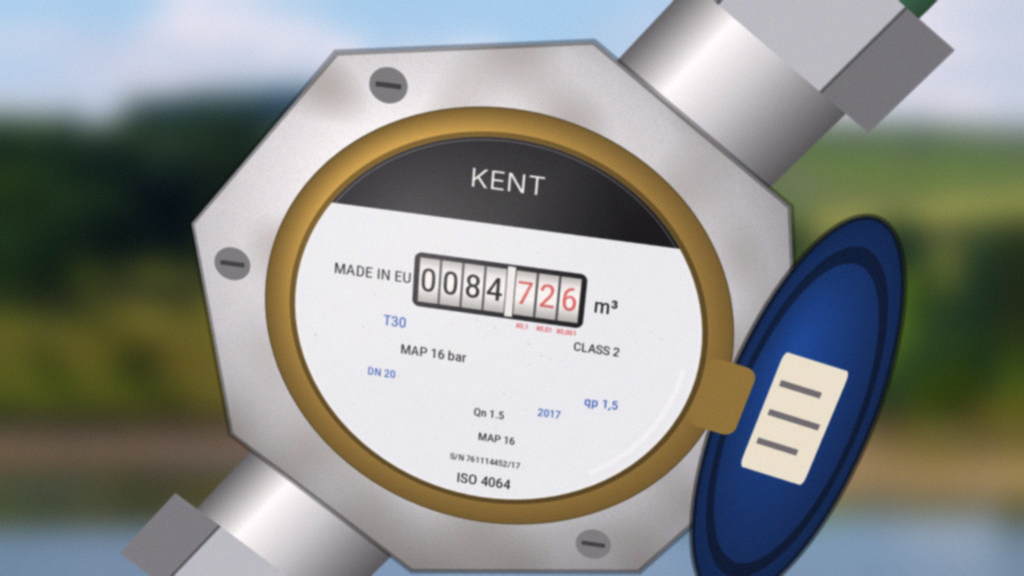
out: 84.726 m³
